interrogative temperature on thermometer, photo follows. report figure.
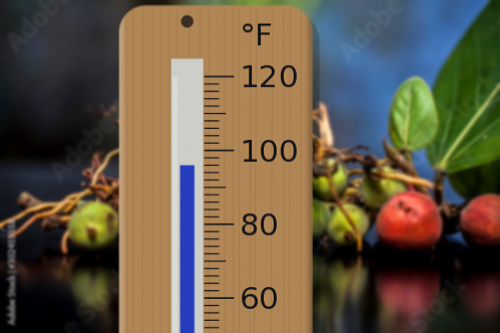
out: 96 °F
